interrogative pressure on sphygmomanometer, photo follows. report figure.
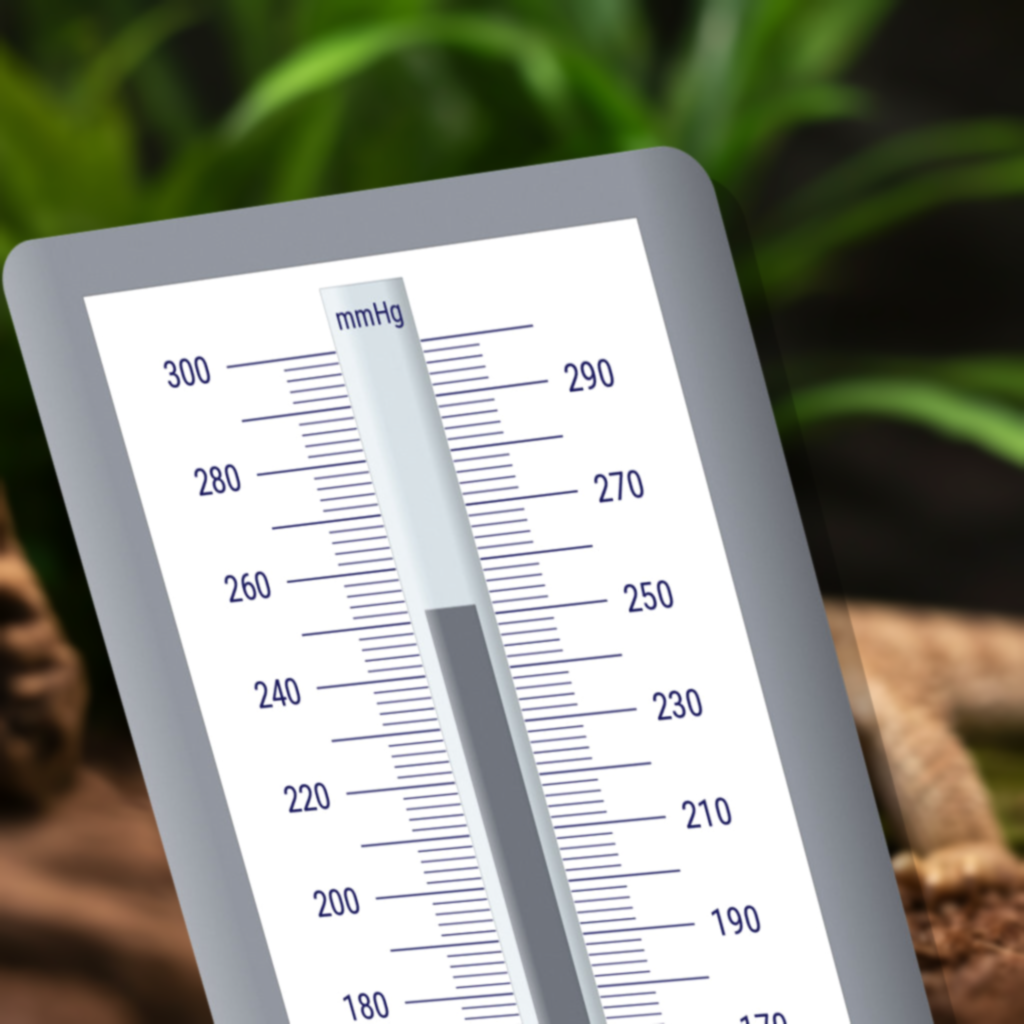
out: 252 mmHg
